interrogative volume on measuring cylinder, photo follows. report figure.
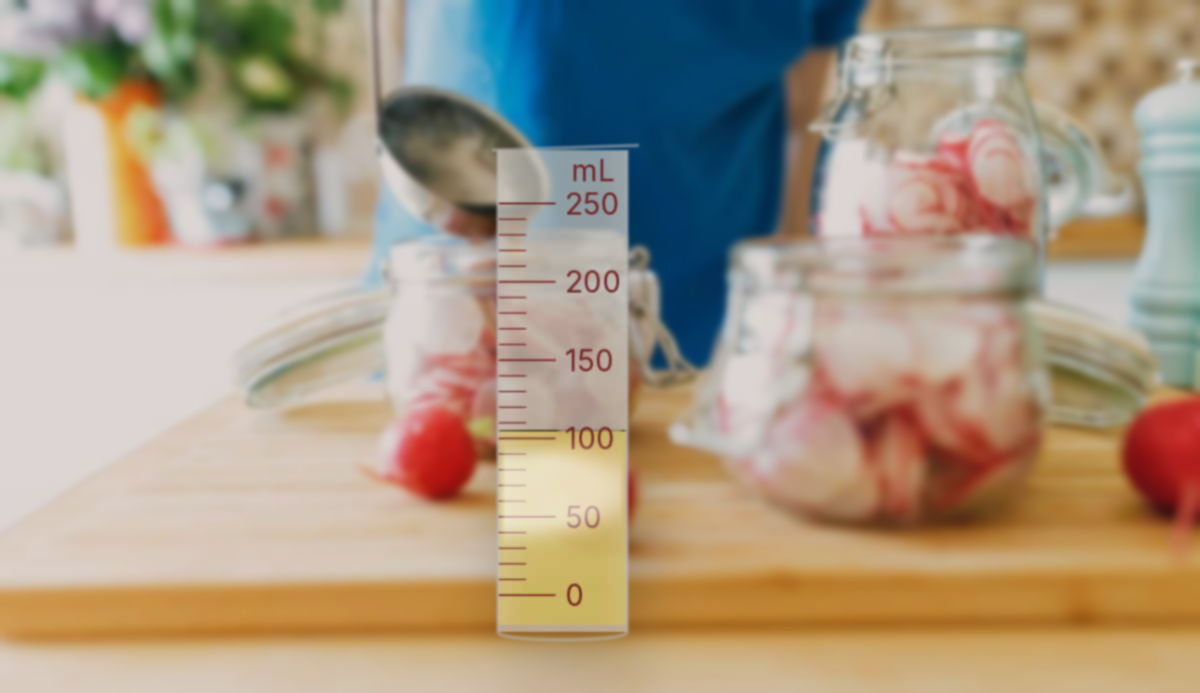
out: 105 mL
